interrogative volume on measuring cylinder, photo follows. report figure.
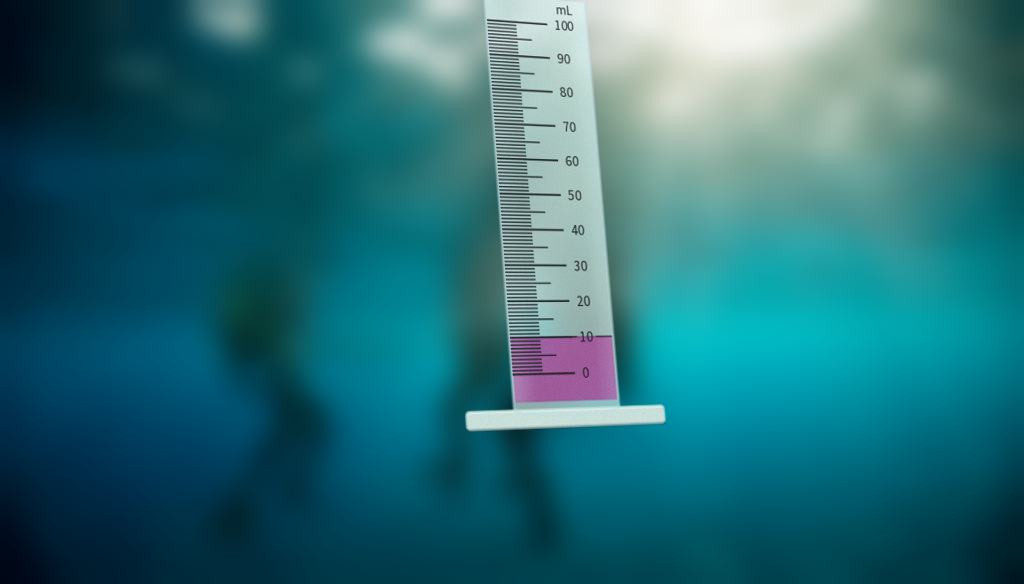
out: 10 mL
